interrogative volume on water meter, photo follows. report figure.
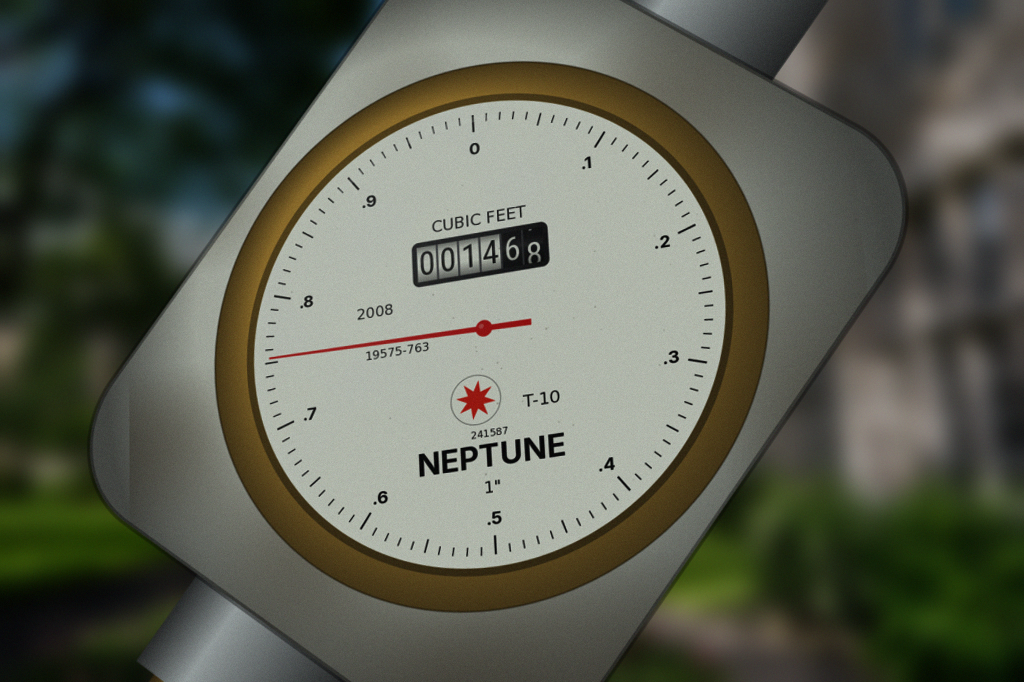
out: 1467.75 ft³
